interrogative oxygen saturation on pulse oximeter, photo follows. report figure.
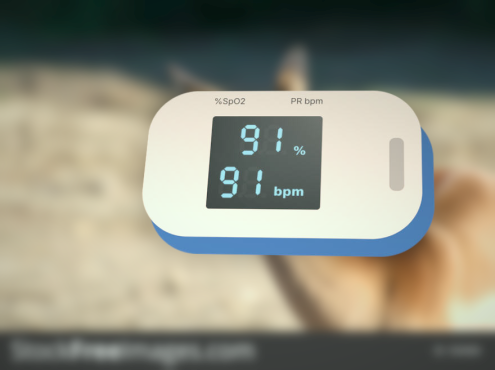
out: 91 %
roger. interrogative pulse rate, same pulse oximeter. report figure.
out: 91 bpm
